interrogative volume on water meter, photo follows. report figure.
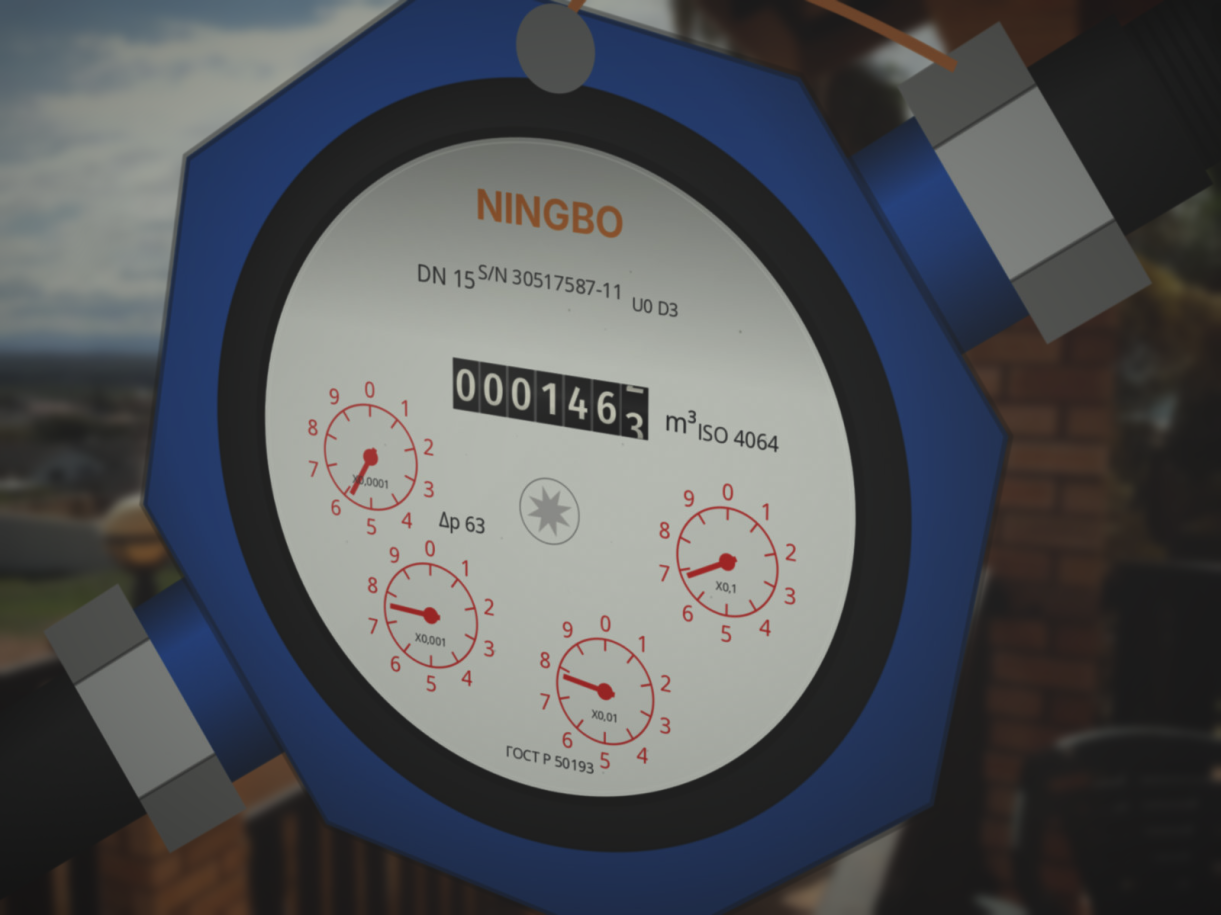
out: 1462.6775 m³
